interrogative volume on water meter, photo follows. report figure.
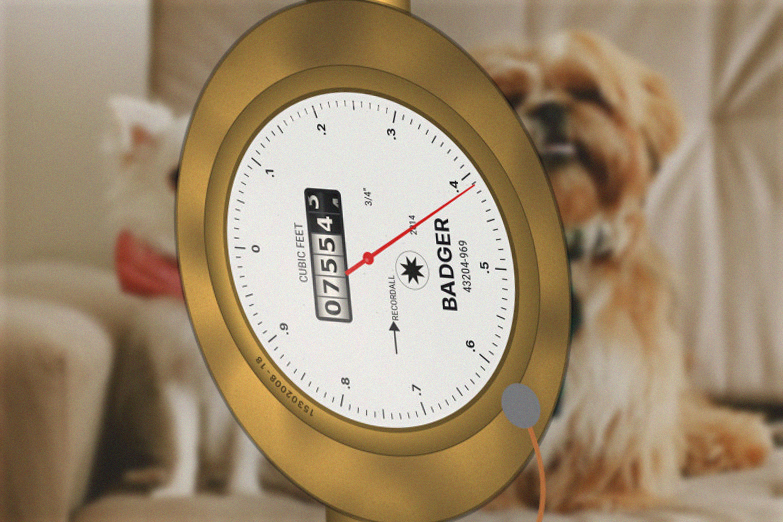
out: 75543.41 ft³
